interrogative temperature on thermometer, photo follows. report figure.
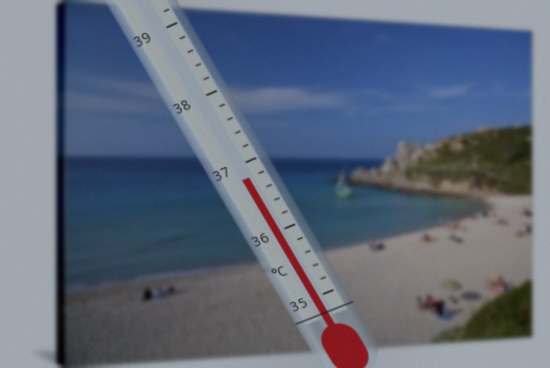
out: 36.8 °C
